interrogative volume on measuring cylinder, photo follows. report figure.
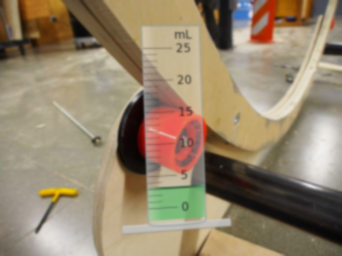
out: 3 mL
